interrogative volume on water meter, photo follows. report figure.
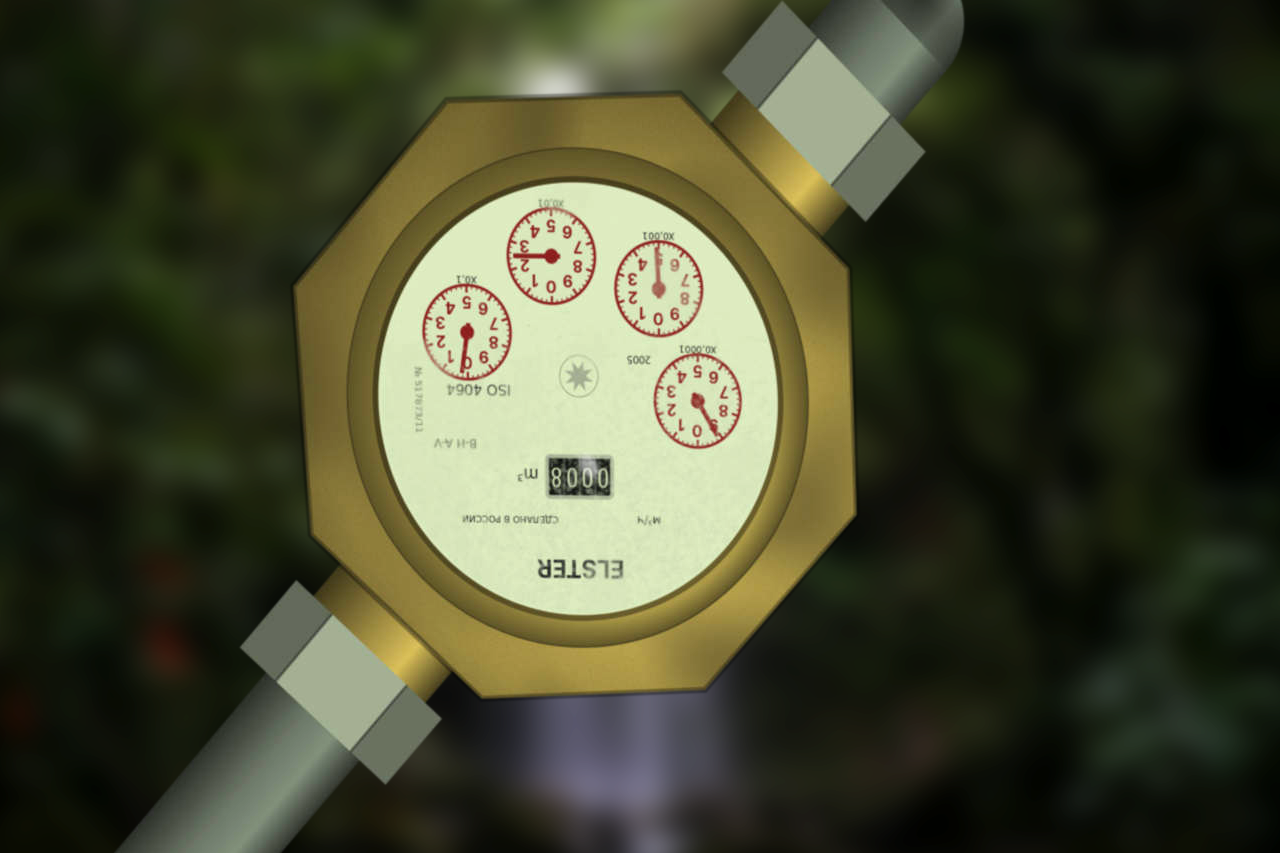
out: 8.0249 m³
